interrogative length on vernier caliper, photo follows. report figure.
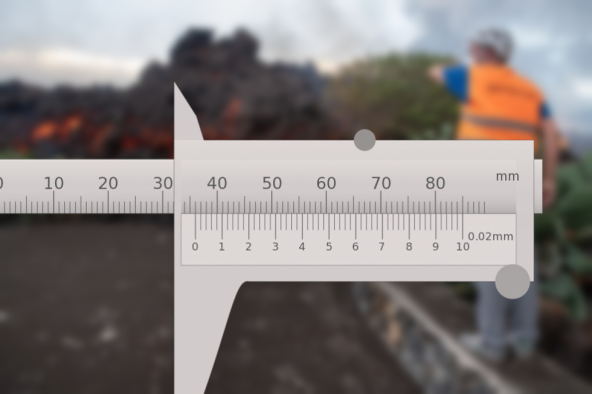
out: 36.0 mm
